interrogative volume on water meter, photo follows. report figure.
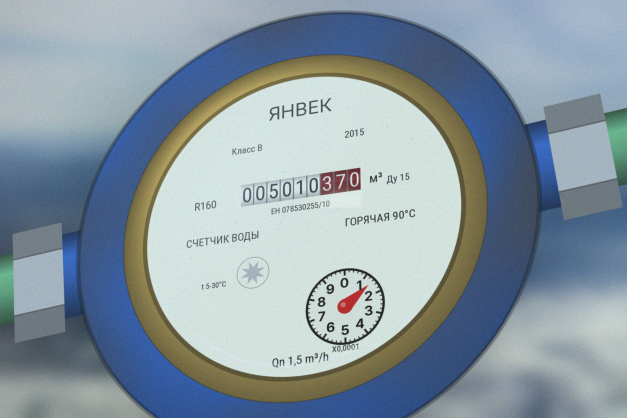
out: 5010.3701 m³
